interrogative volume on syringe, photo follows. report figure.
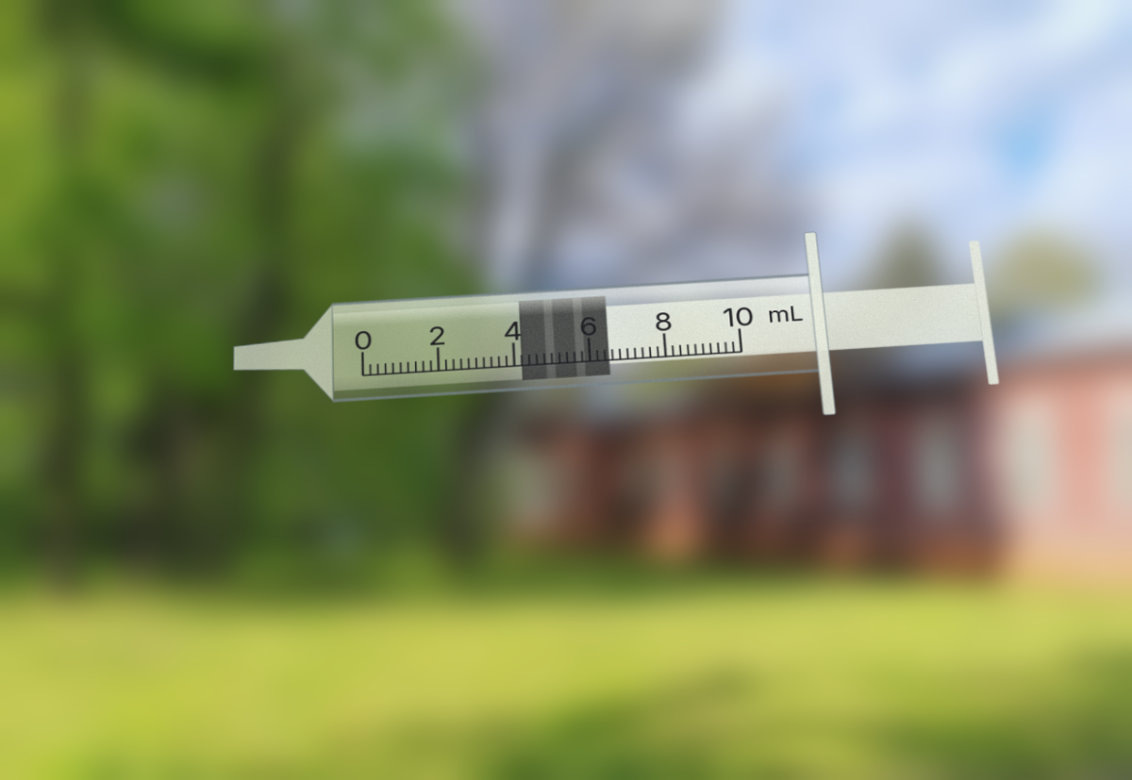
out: 4.2 mL
